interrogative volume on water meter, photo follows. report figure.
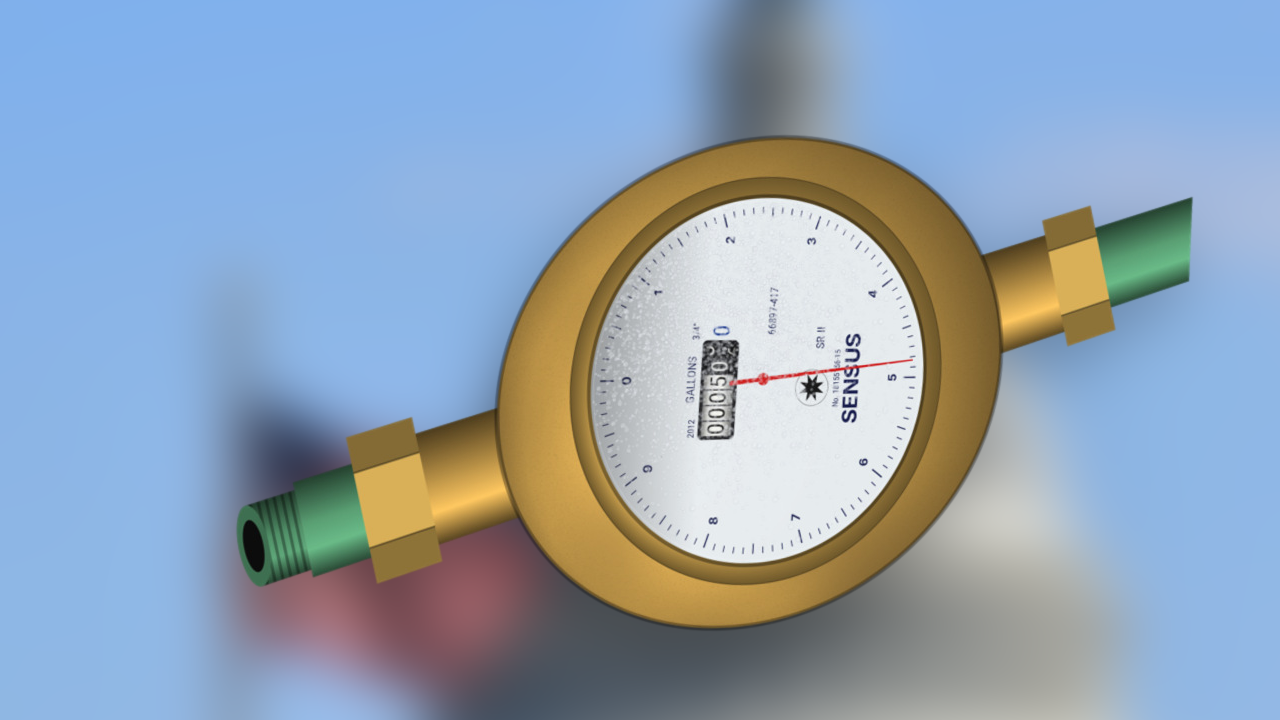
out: 5054.8 gal
